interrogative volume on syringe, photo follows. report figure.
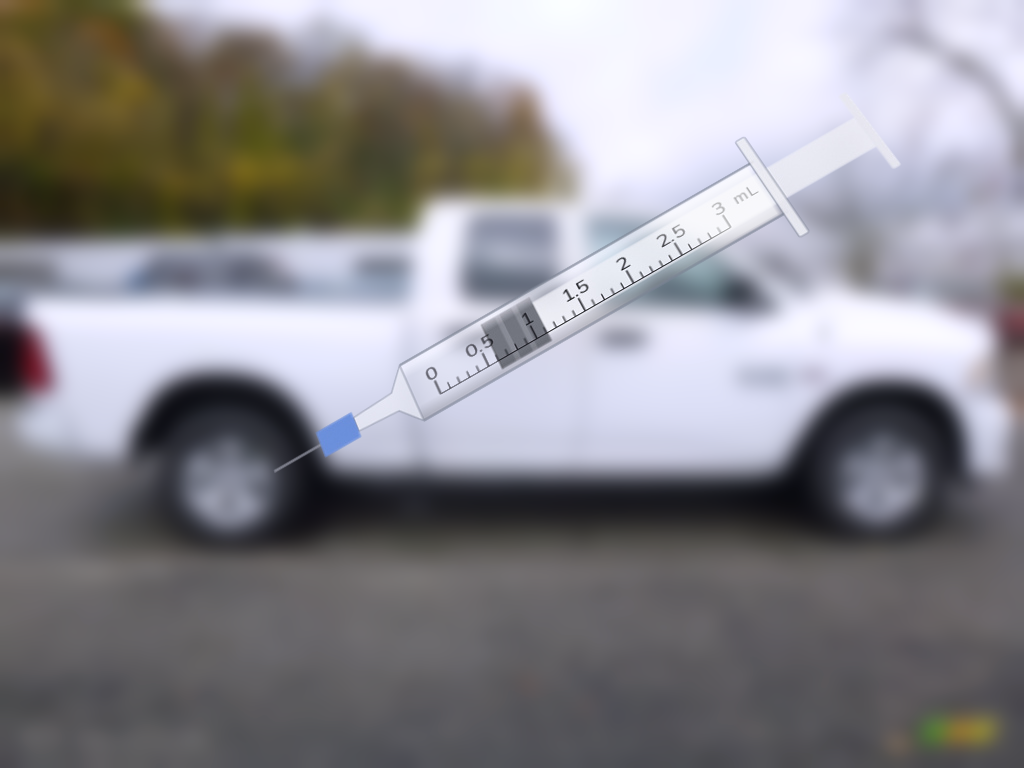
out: 0.6 mL
